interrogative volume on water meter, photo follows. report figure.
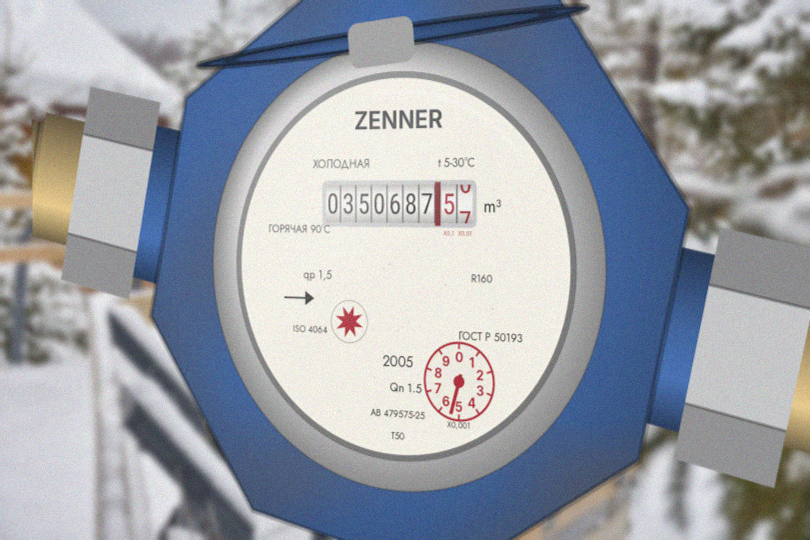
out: 350687.565 m³
